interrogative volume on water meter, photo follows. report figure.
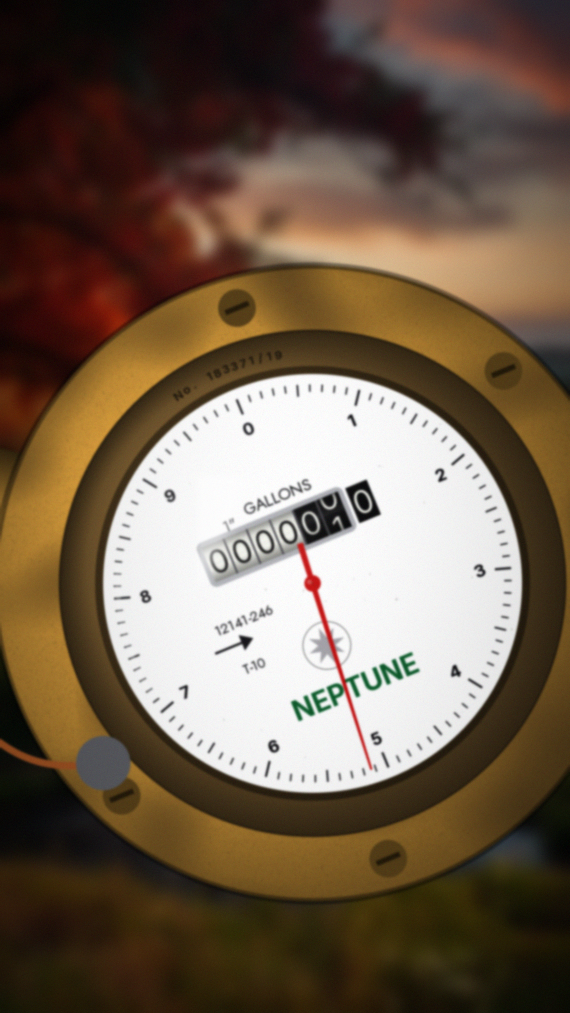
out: 5.1 gal
